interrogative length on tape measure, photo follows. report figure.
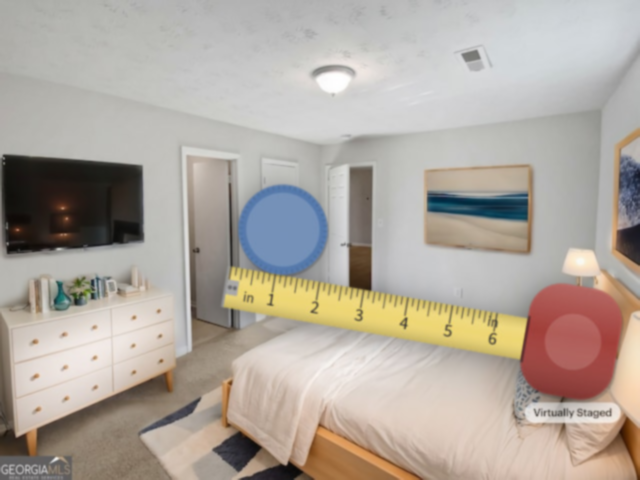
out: 2 in
